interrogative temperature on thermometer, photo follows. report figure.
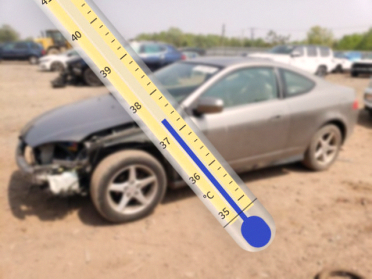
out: 37.4 °C
